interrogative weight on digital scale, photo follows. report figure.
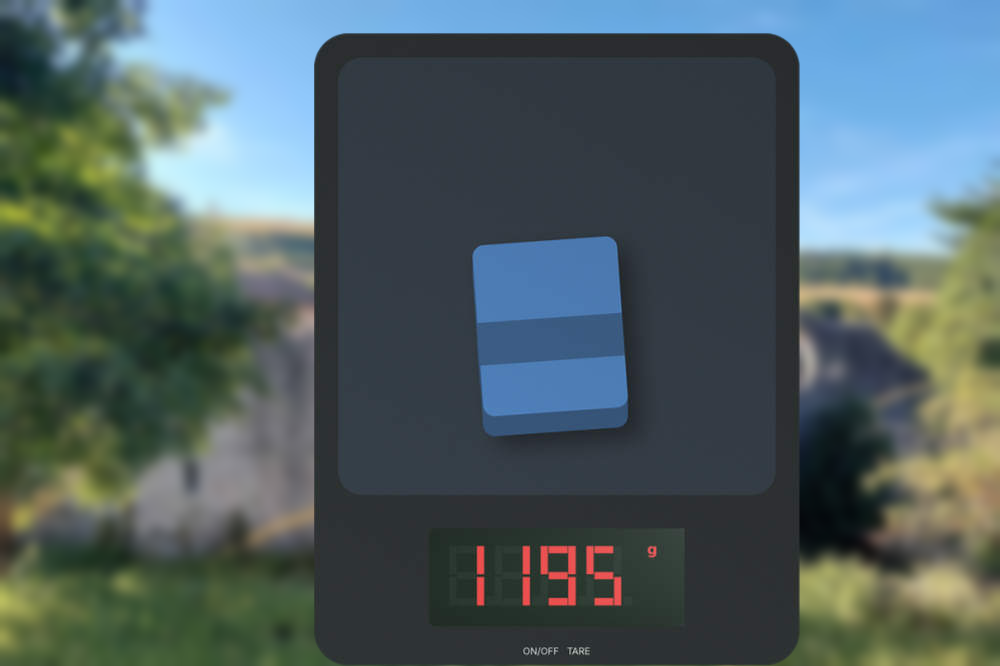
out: 1195 g
